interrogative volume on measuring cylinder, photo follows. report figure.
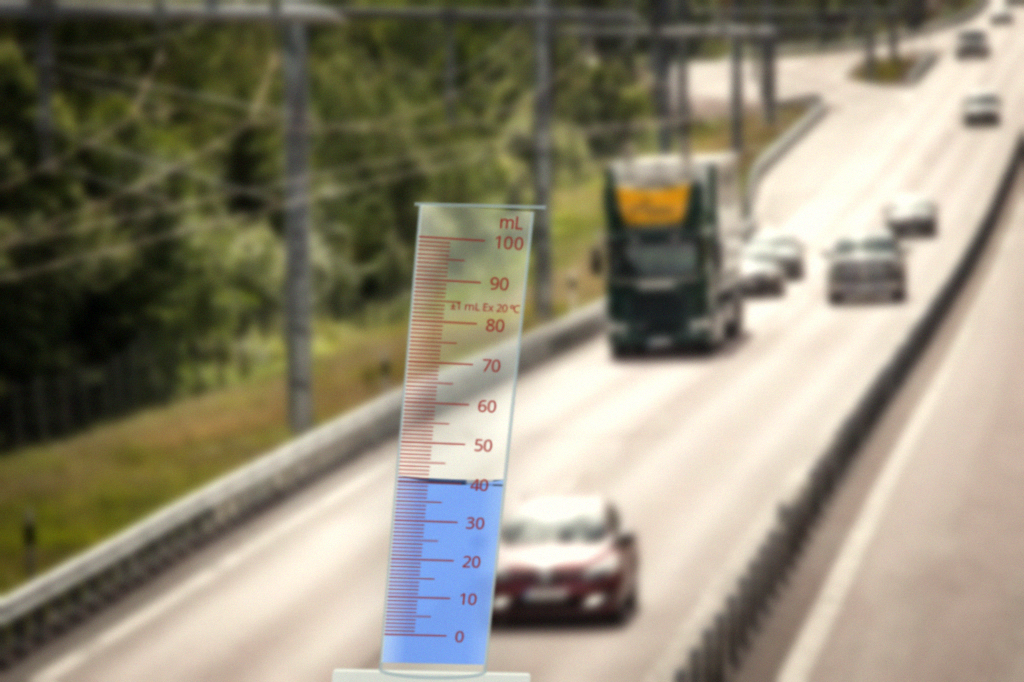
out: 40 mL
